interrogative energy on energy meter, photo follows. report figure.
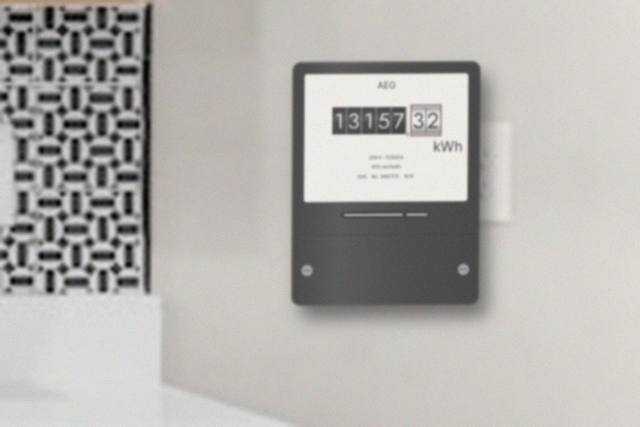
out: 13157.32 kWh
